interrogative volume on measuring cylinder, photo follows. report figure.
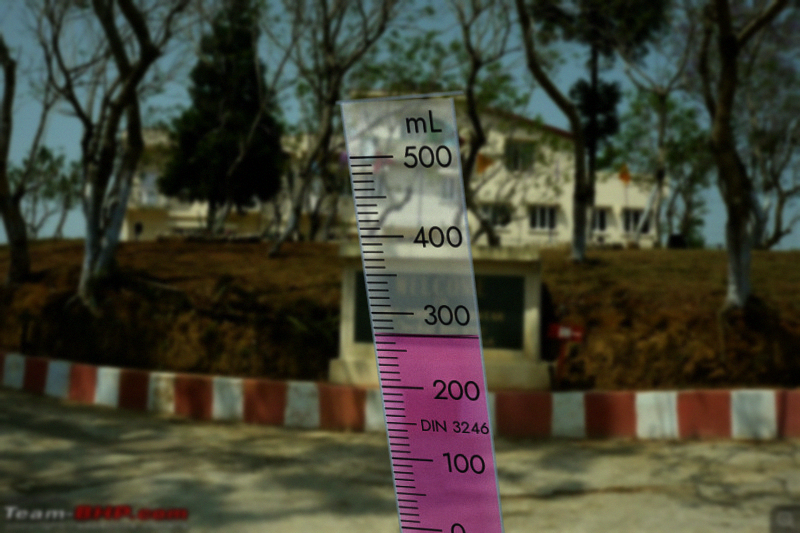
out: 270 mL
